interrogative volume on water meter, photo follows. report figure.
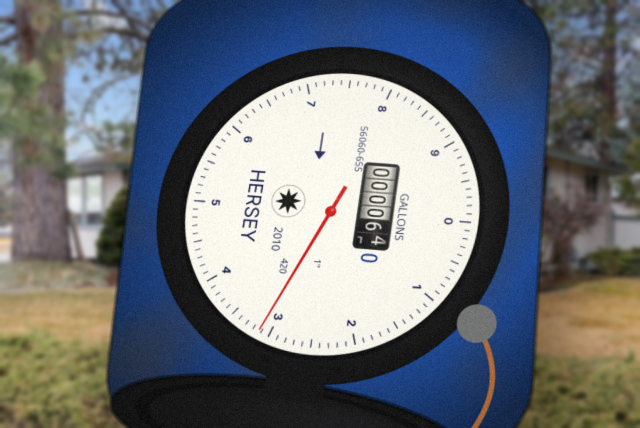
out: 643.1 gal
